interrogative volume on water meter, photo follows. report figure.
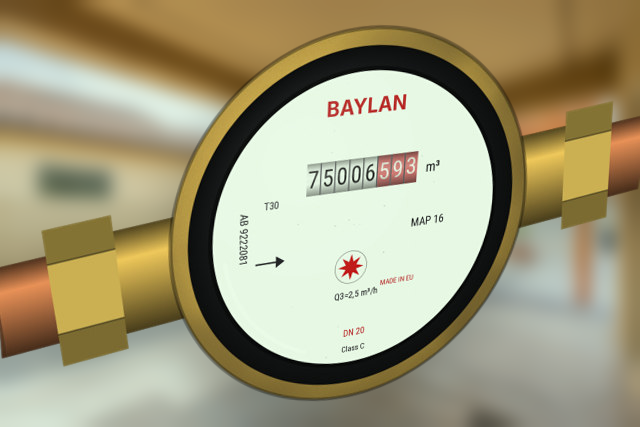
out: 75006.593 m³
